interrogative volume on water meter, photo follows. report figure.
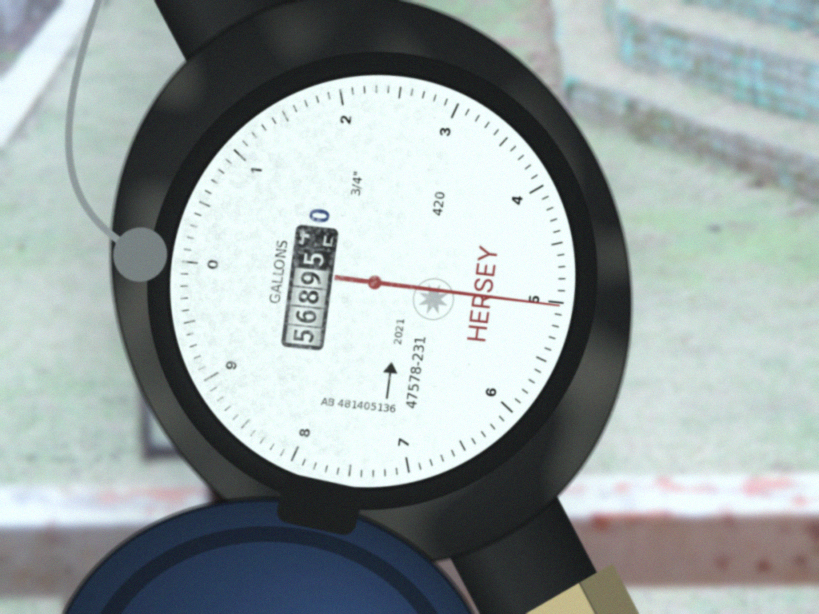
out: 5689545.0 gal
